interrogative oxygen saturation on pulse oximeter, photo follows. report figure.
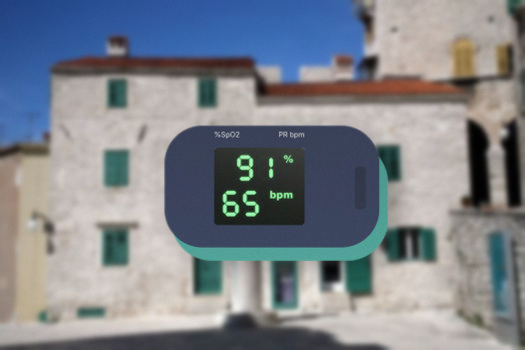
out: 91 %
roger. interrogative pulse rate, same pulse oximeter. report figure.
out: 65 bpm
